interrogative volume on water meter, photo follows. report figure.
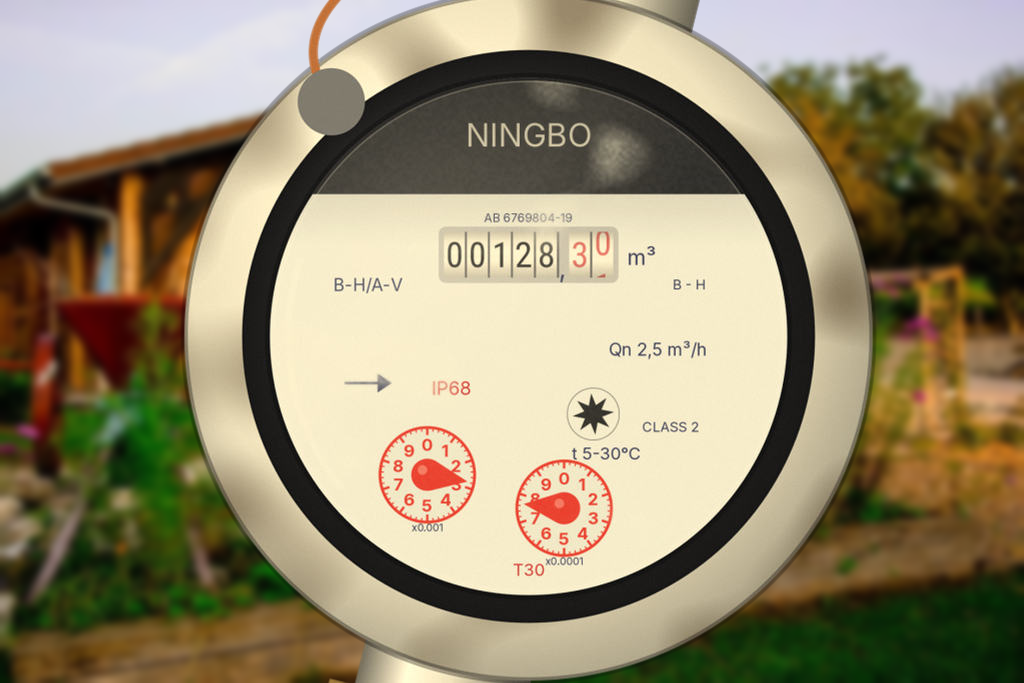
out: 128.3027 m³
